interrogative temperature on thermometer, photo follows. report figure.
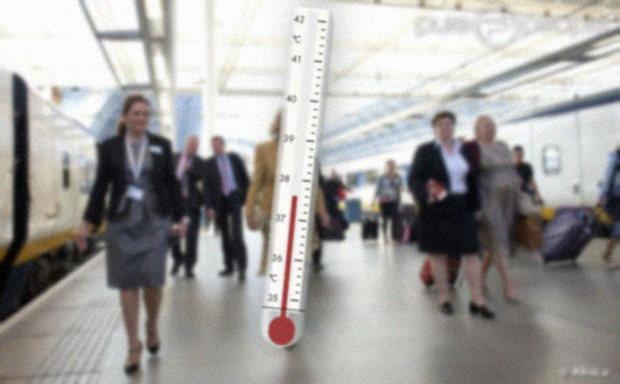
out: 37.6 °C
